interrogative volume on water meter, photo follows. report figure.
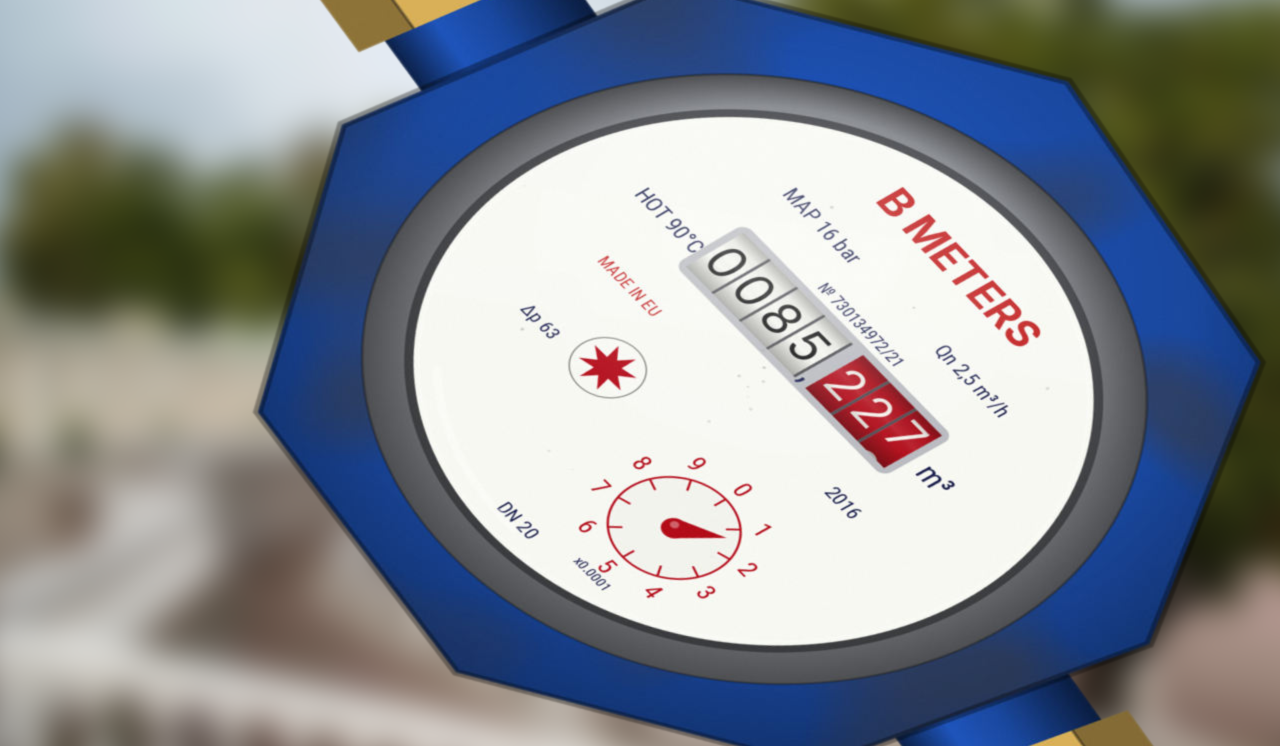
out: 85.2271 m³
